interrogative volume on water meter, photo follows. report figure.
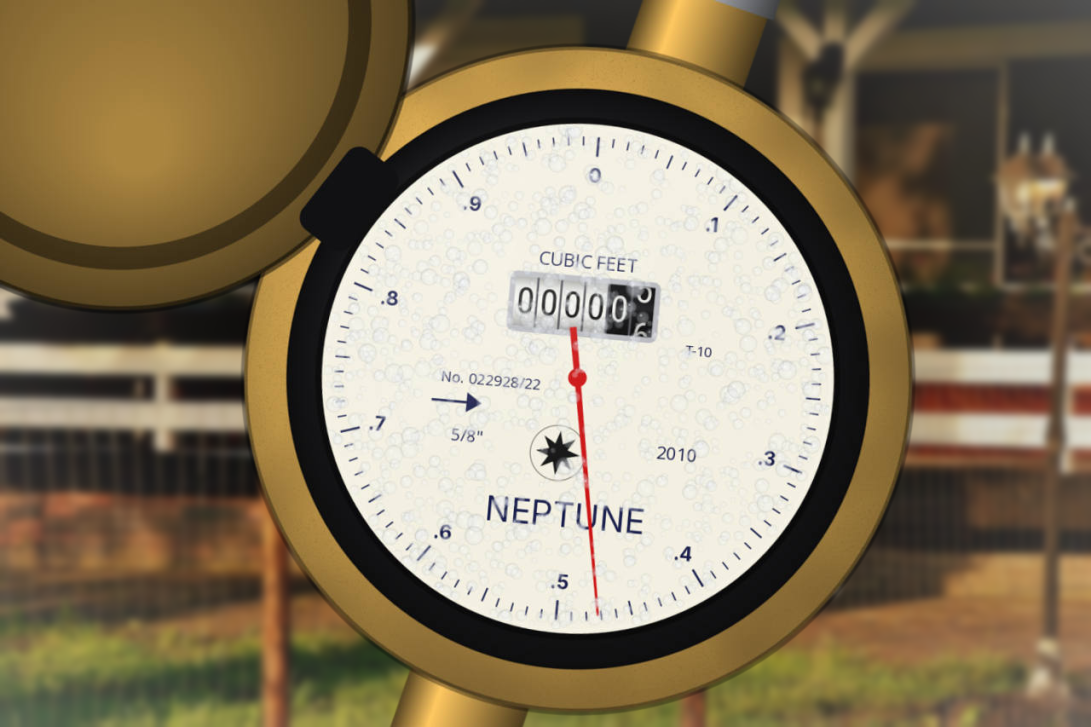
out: 5.47 ft³
